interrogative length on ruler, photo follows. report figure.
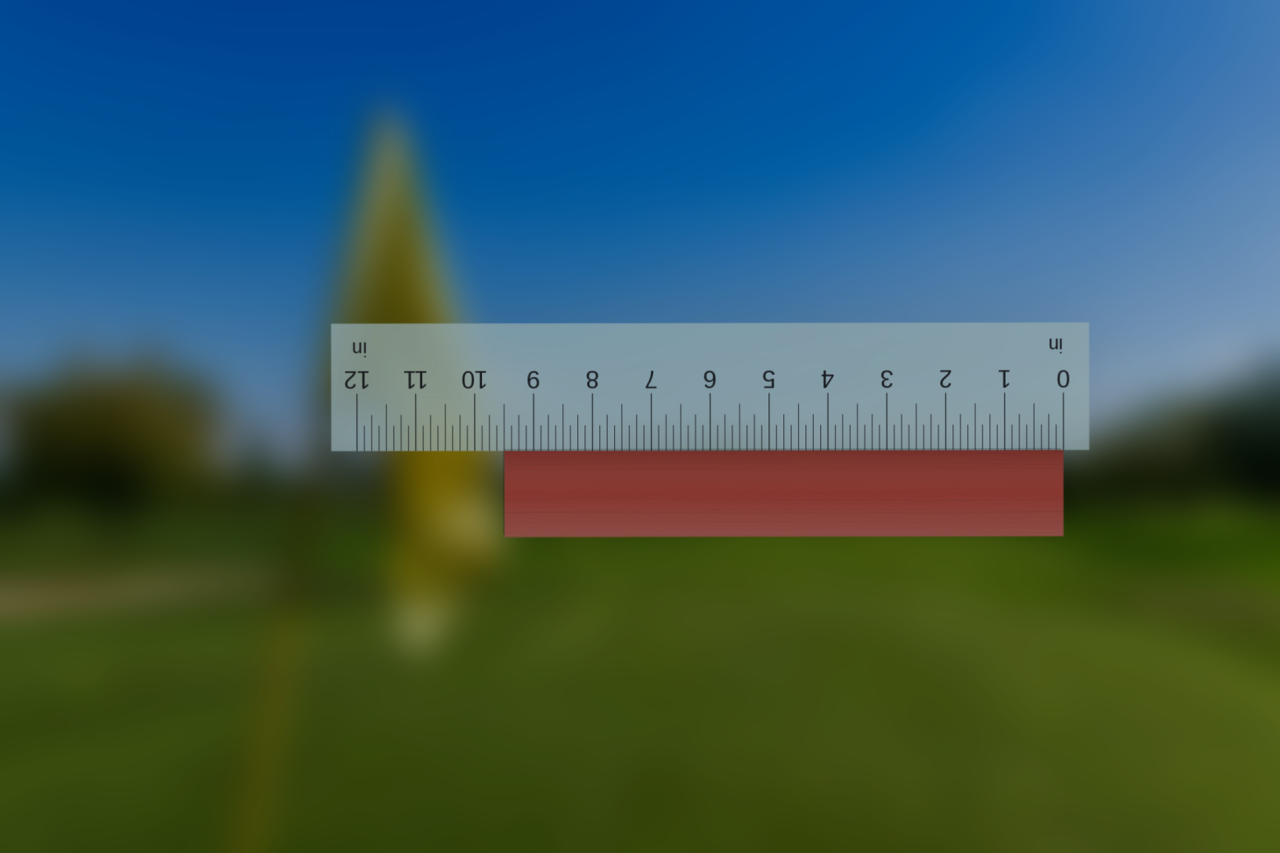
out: 9.5 in
